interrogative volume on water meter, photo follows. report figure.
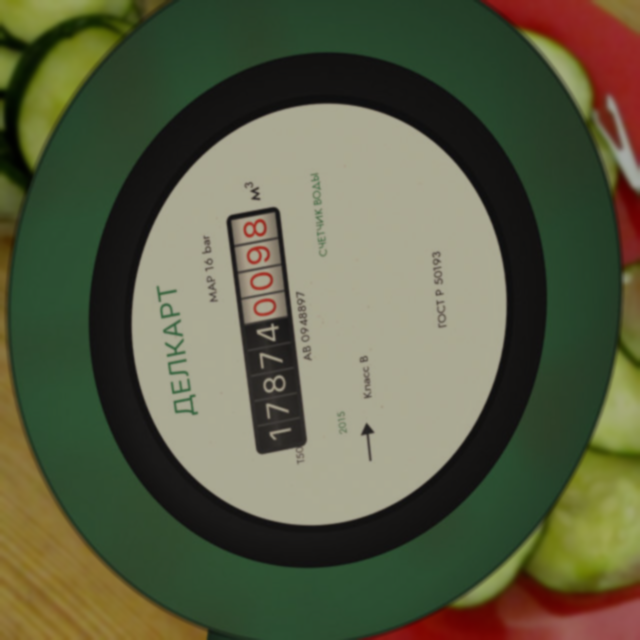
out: 17874.0098 m³
